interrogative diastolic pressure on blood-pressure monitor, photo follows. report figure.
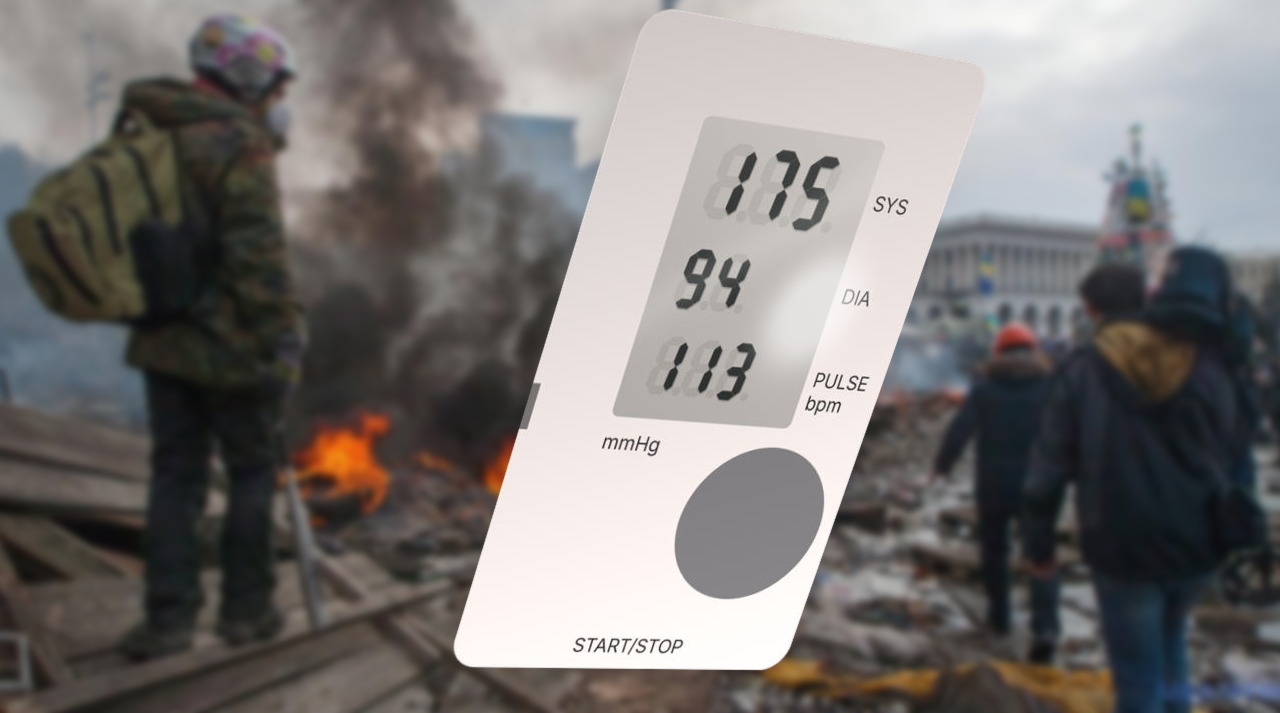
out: 94 mmHg
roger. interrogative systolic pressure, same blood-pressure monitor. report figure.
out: 175 mmHg
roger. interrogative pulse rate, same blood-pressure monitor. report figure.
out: 113 bpm
